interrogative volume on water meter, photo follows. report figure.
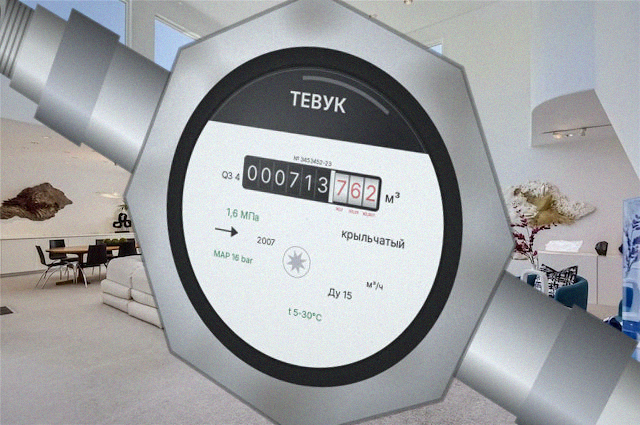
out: 713.762 m³
